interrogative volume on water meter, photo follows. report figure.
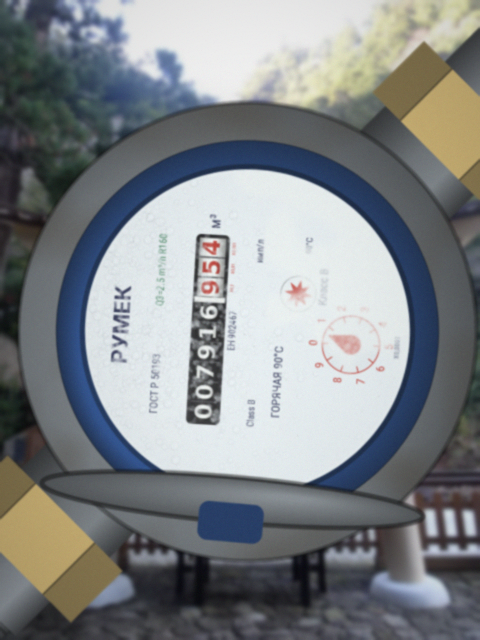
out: 7916.9540 m³
